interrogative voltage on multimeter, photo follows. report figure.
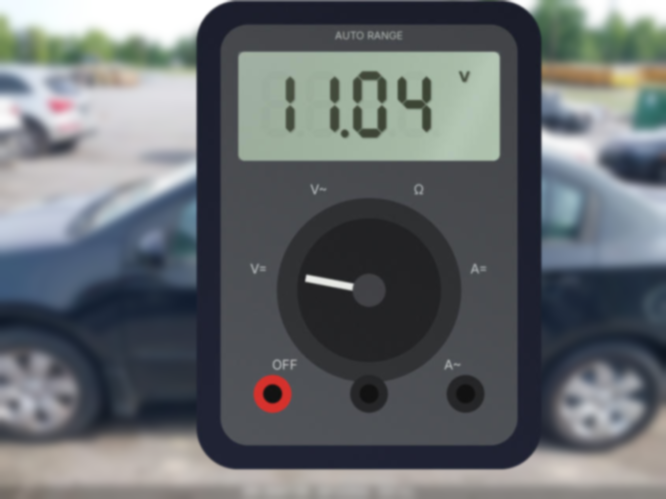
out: 11.04 V
